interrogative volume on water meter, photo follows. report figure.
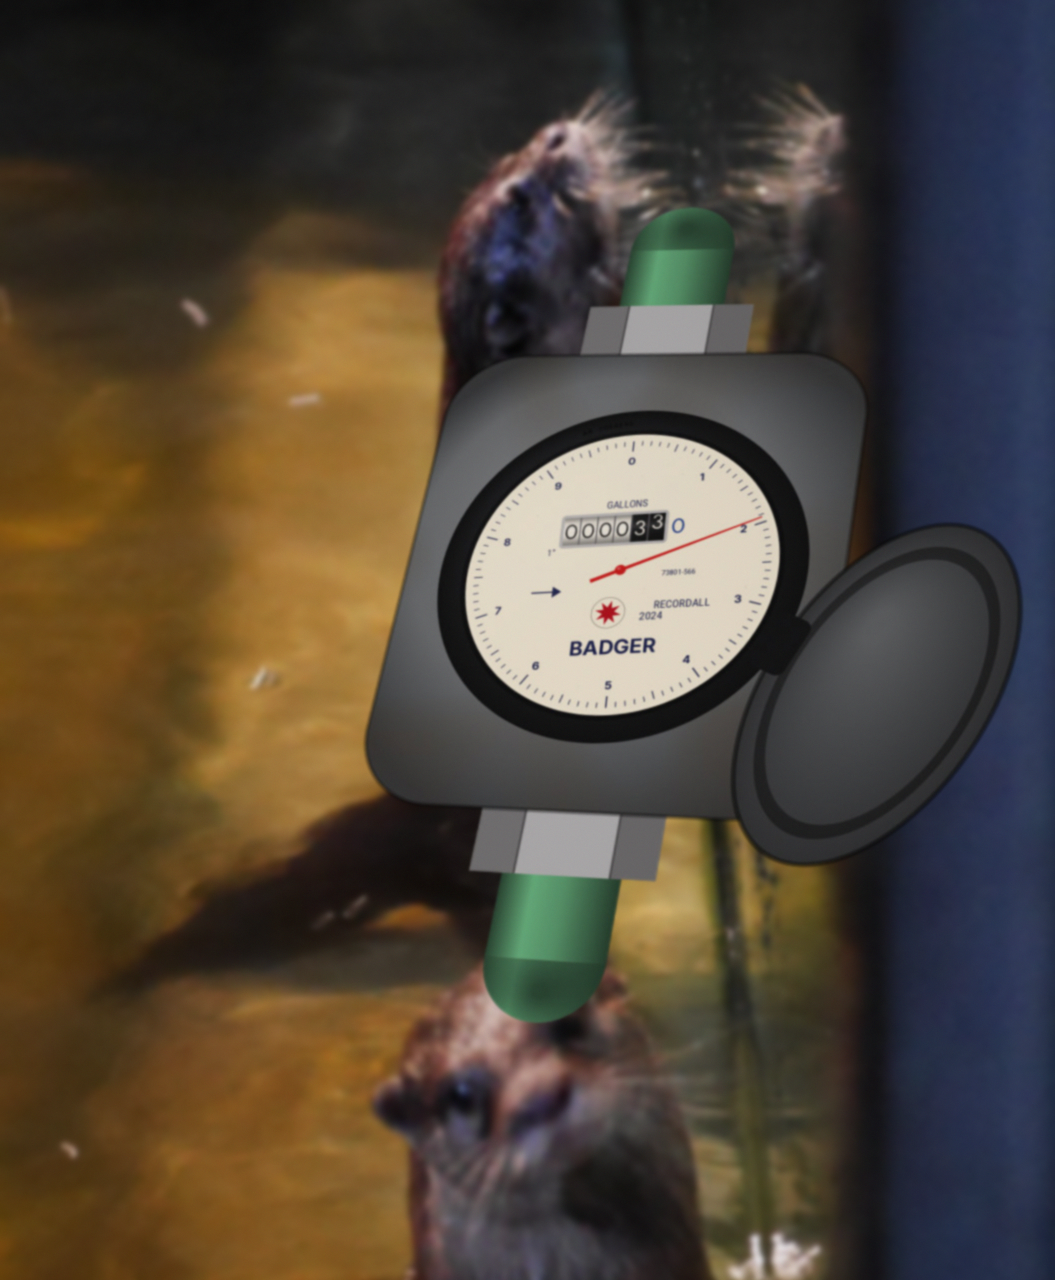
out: 331.9 gal
